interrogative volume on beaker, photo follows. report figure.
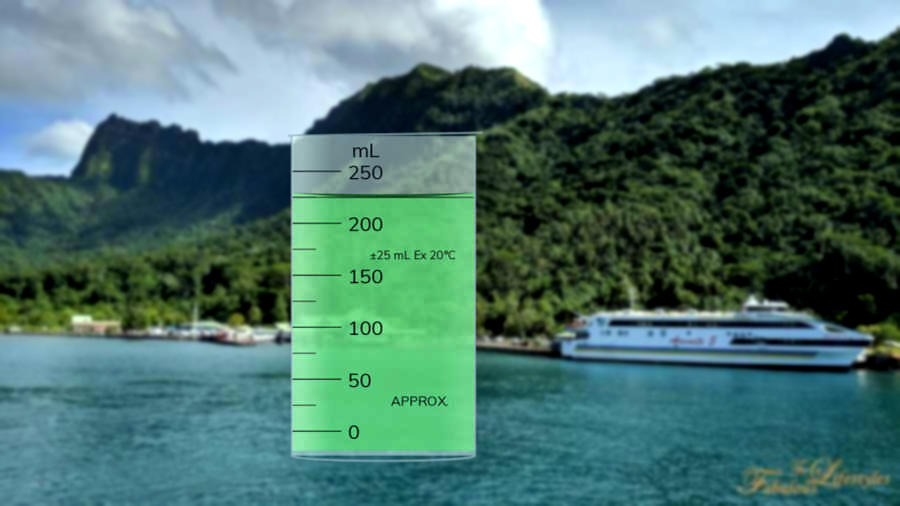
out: 225 mL
